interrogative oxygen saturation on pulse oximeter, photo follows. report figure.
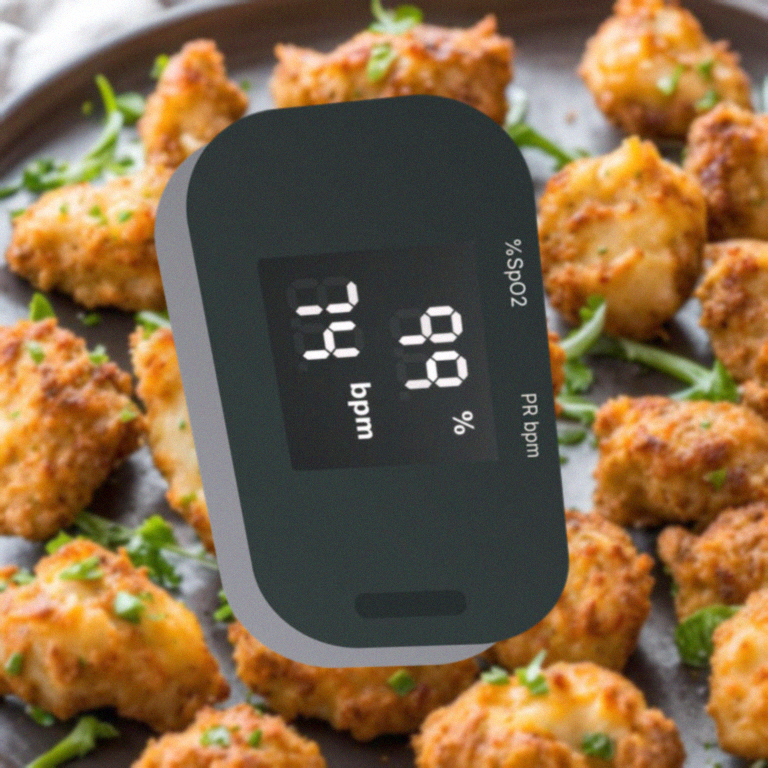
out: 99 %
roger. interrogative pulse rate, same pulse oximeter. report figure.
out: 74 bpm
